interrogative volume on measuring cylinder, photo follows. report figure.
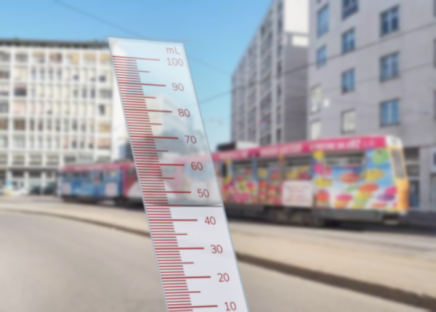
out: 45 mL
